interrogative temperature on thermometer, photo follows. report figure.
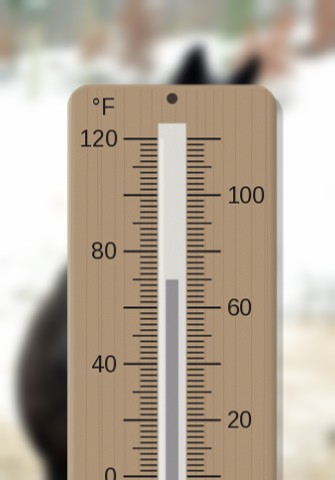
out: 70 °F
